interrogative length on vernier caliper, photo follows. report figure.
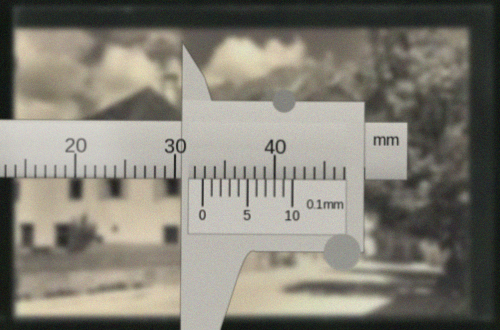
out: 32.8 mm
